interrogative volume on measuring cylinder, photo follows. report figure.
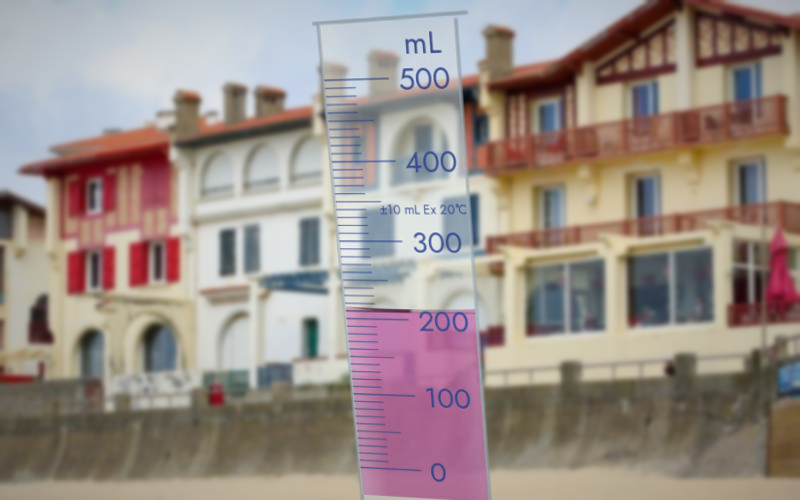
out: 210 mL
